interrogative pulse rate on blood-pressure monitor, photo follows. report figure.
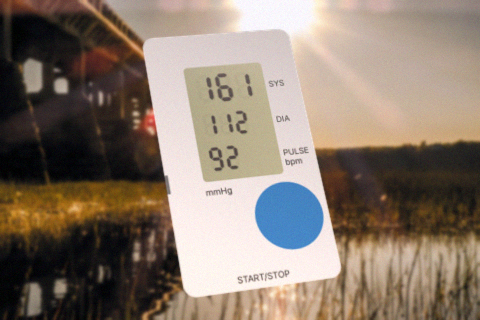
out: 92 bpm
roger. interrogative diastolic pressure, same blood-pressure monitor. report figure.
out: 112 mmHg
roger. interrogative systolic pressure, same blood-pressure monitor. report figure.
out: 161 mmHg
